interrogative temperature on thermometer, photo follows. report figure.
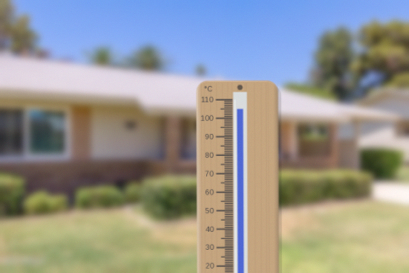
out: 105 °C
